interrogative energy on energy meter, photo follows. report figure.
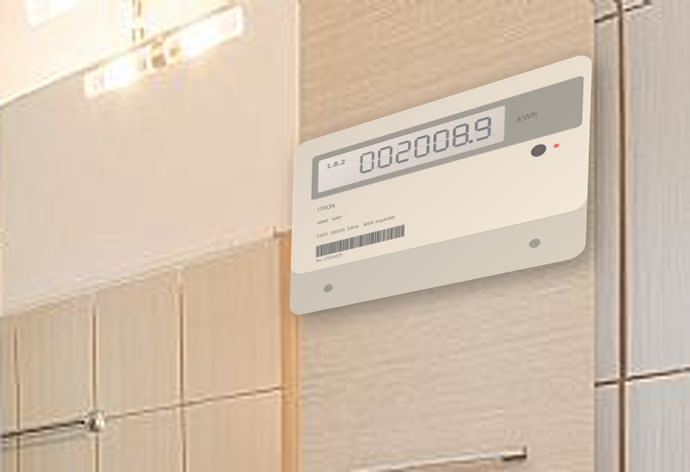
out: 2008.9 kWh
